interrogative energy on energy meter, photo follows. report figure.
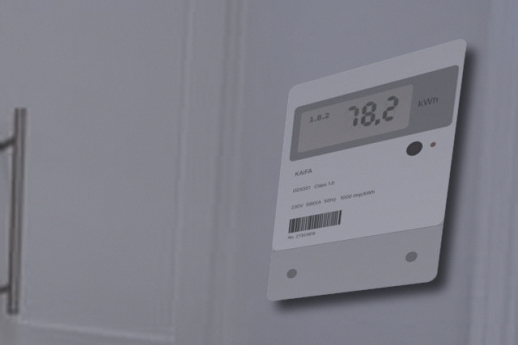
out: 78.2 kWh
